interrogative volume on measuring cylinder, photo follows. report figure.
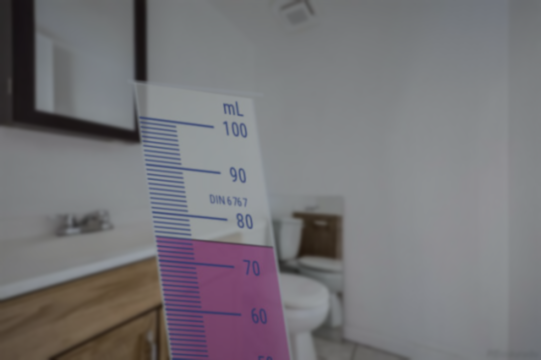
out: 75 mL
